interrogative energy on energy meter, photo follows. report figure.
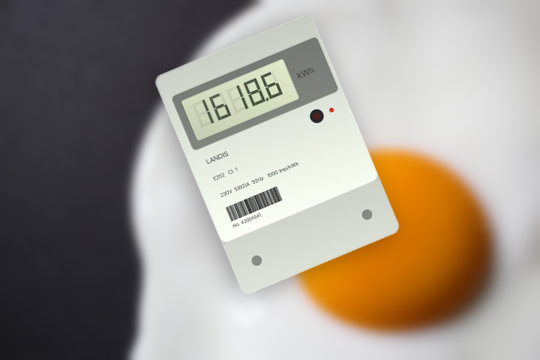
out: 1618.6 kWh
